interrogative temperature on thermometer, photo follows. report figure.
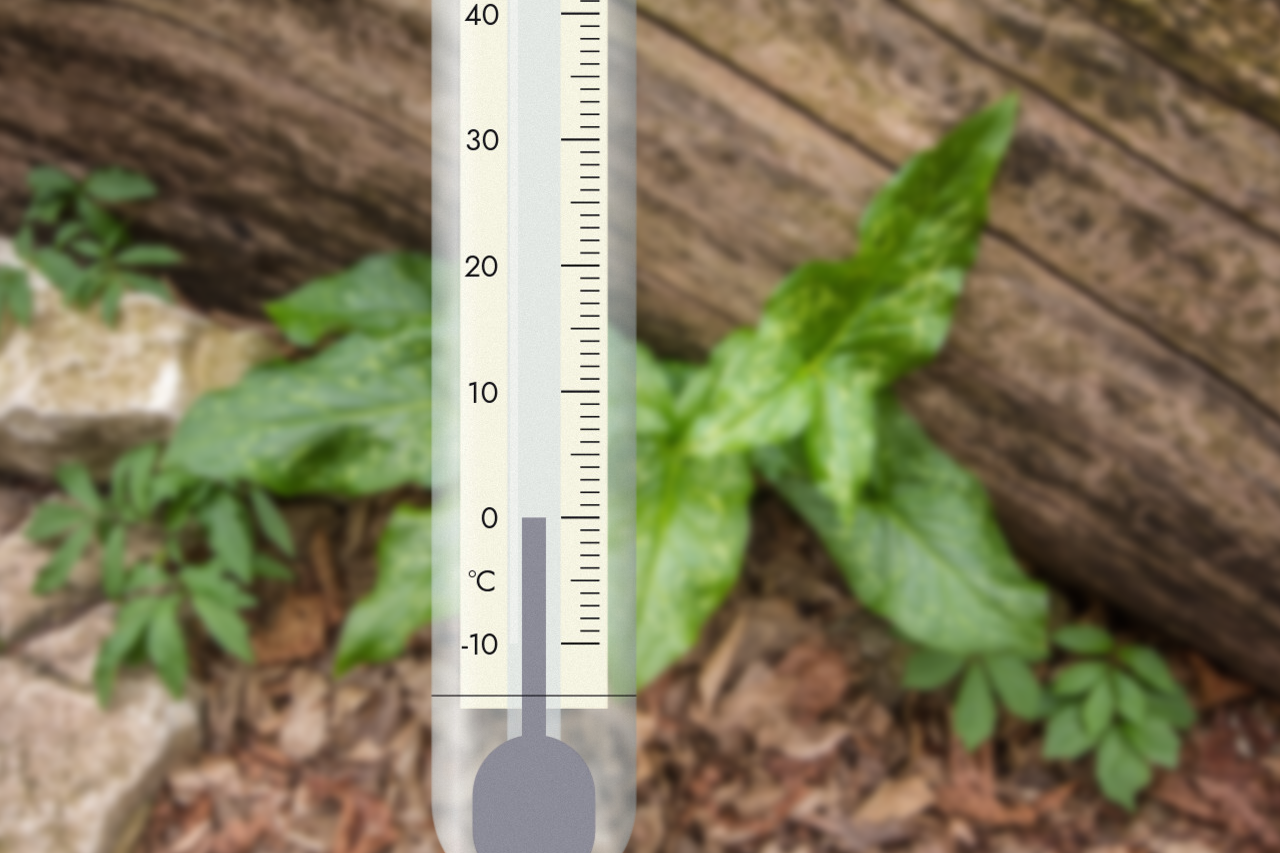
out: 0 °C
